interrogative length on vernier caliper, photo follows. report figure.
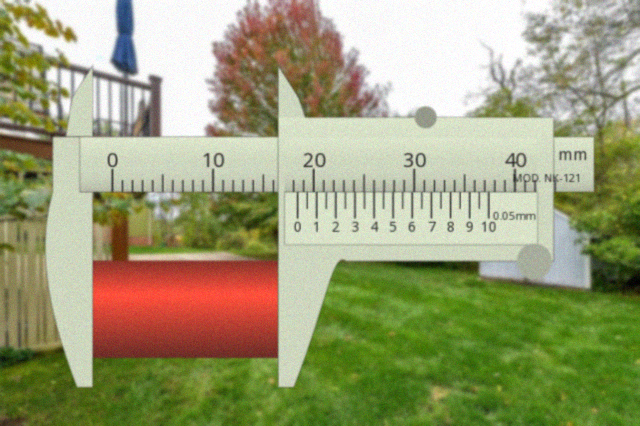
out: 18.4 mm
